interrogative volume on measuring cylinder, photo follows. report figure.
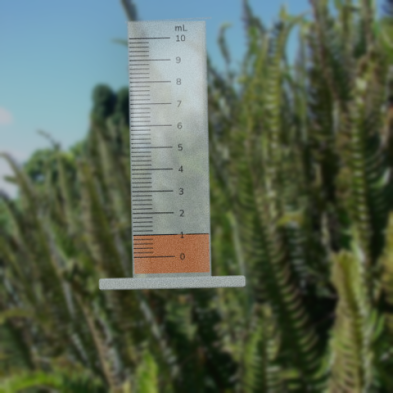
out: 1 mL
